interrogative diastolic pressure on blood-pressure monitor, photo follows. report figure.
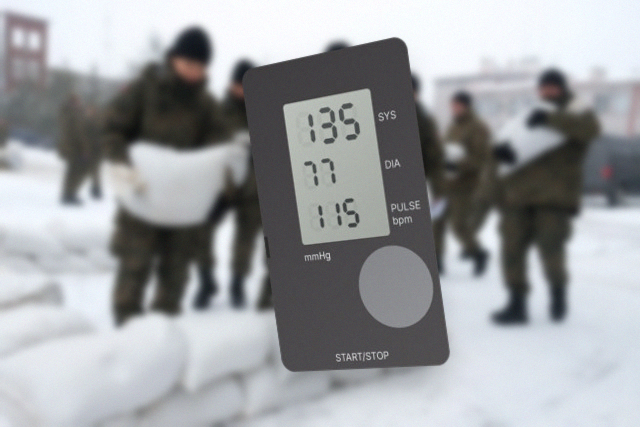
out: 77 mmHg
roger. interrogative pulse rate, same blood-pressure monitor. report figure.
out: 115 bpm
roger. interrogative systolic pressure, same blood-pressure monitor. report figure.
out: 135 mmHg
